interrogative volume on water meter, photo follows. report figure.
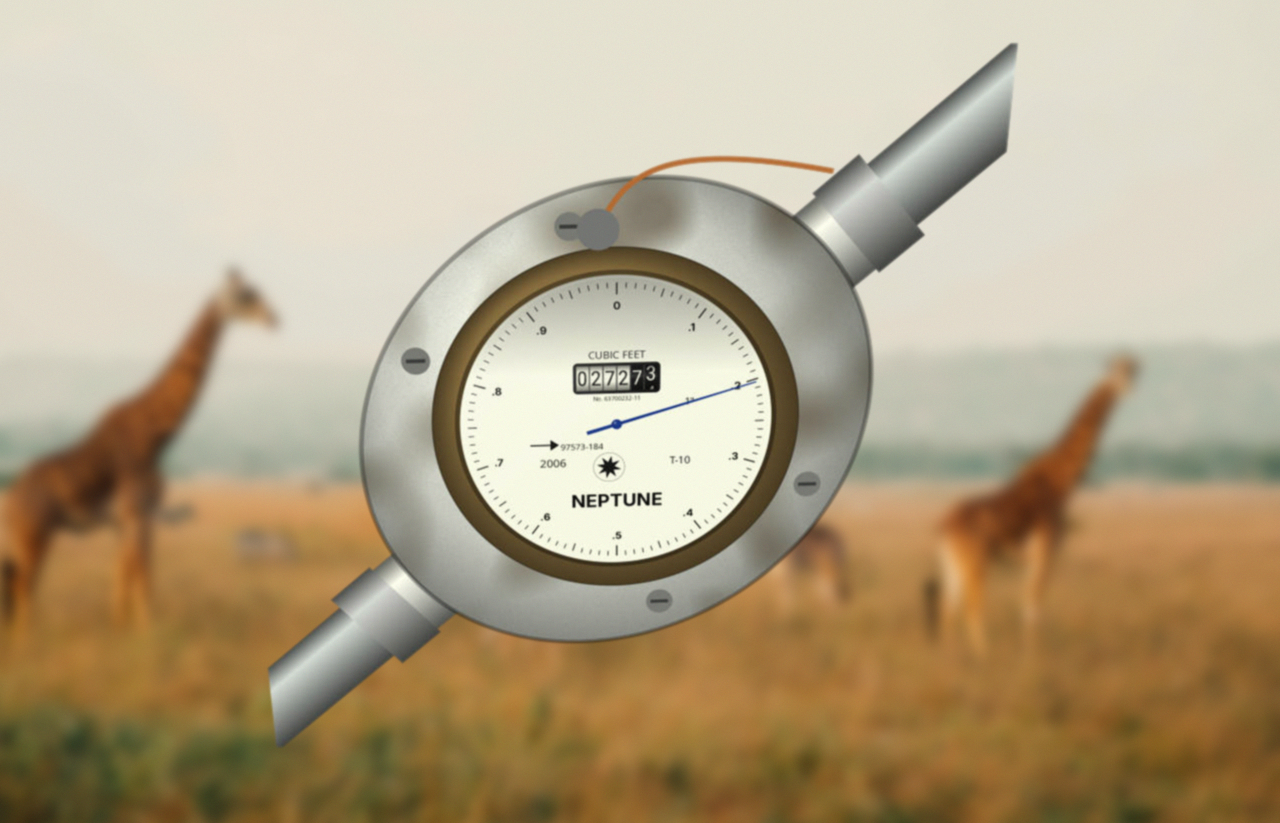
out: 27273.20 ft³
